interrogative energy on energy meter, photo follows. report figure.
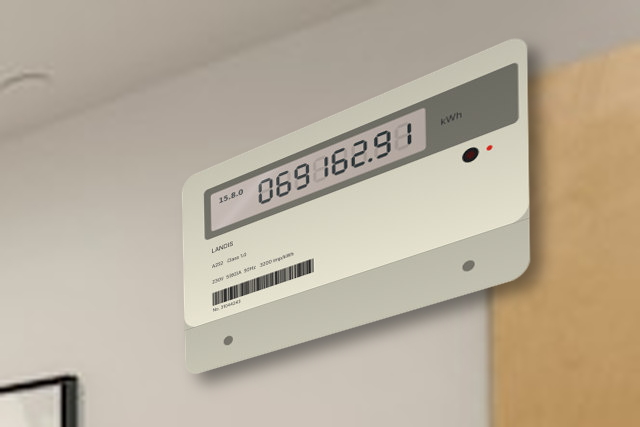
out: 69162.91 kWh
